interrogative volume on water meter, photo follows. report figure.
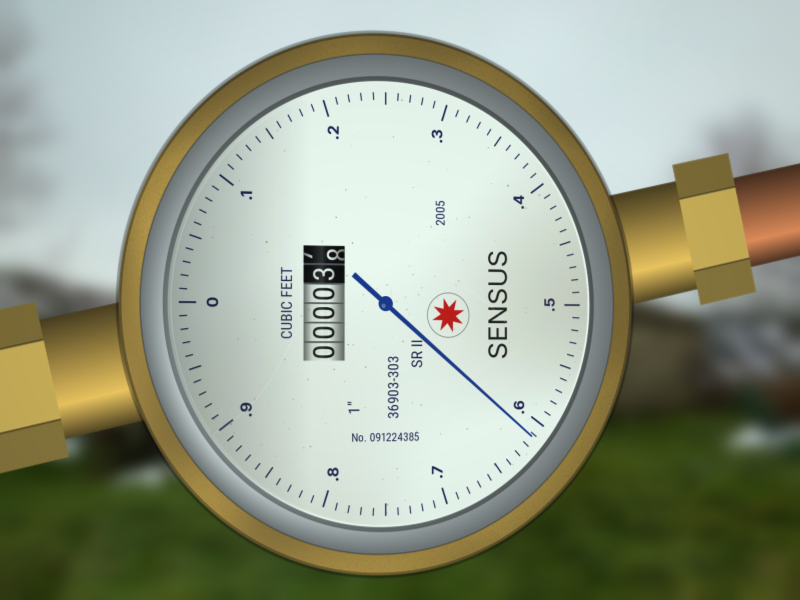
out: 37.61 ft³
